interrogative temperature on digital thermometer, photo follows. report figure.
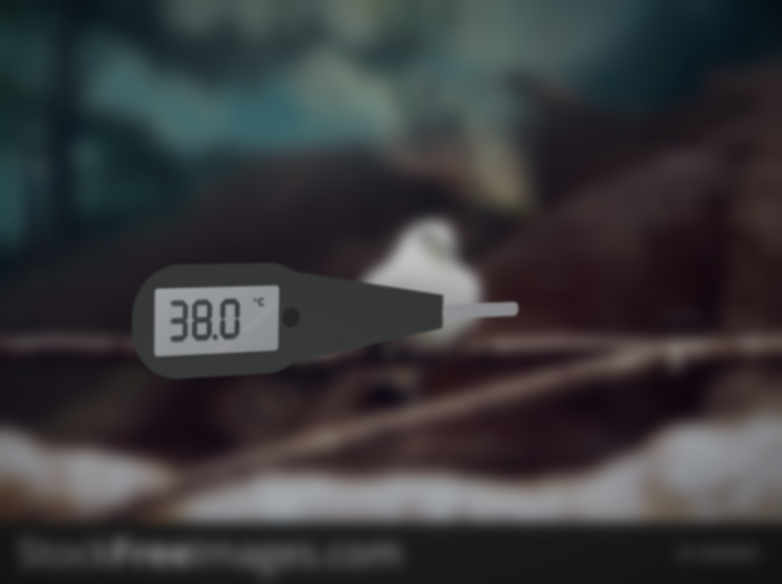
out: 38.0 °C
